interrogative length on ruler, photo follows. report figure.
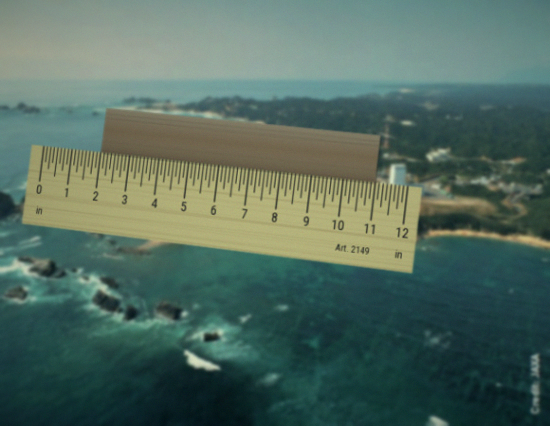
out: 9 in
